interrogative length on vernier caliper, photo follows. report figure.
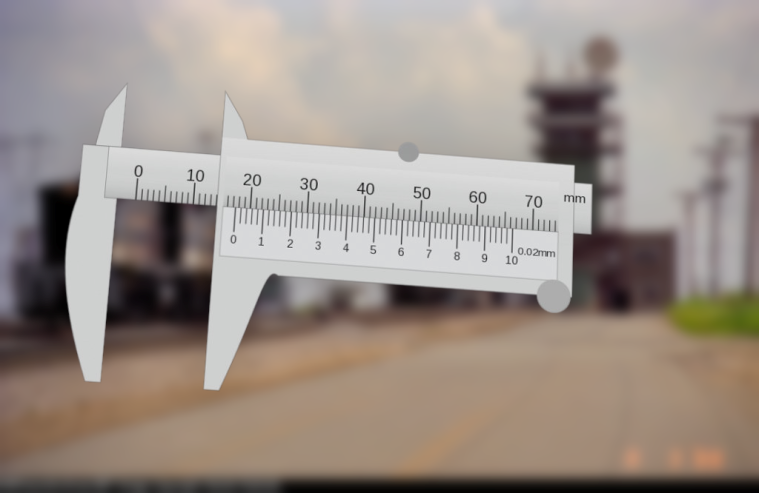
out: 17.4 mm
